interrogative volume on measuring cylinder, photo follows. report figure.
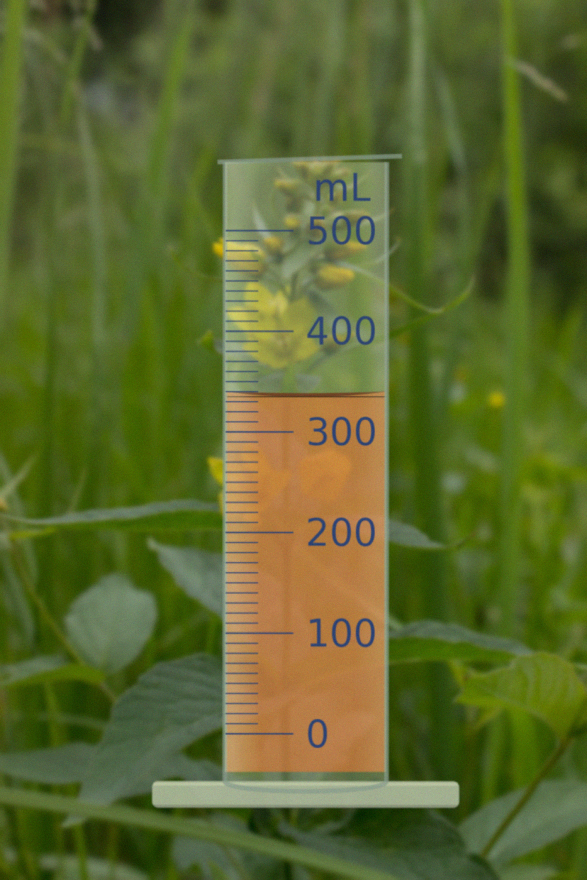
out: 335 mL
